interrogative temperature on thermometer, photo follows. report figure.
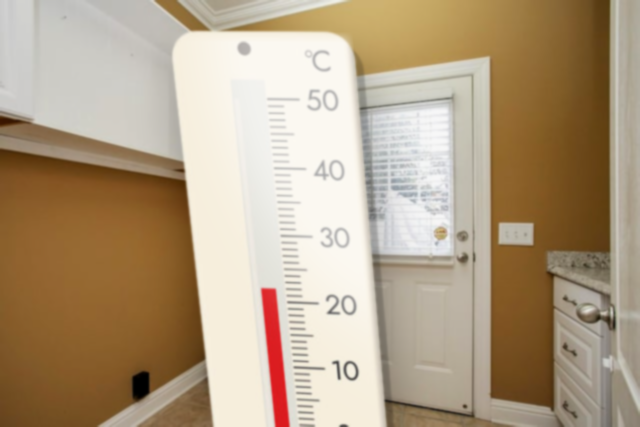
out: 22 °C
